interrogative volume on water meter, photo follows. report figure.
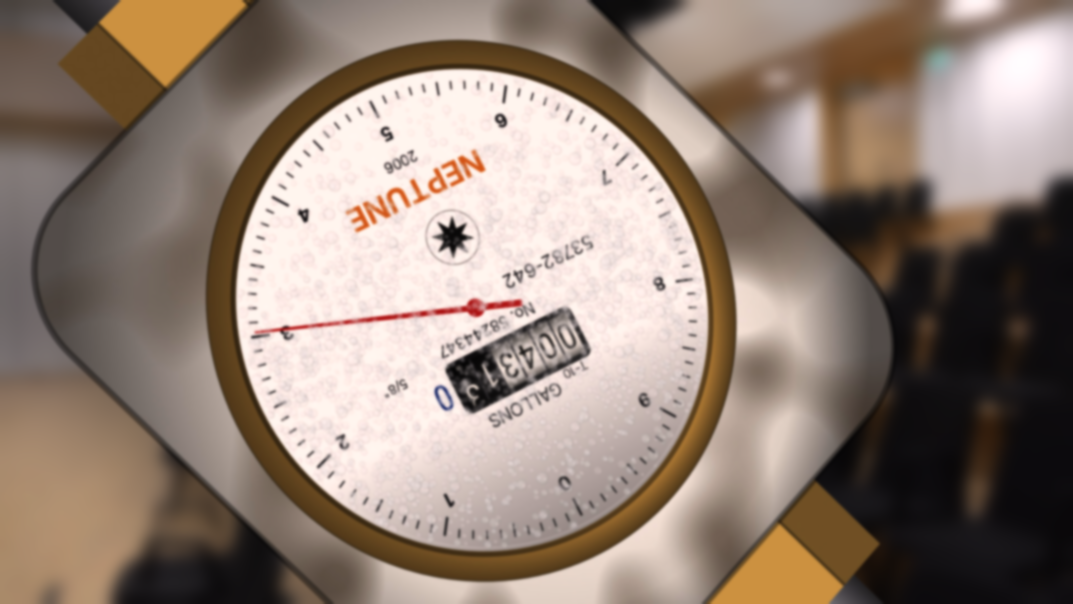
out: 43133.0 gal
